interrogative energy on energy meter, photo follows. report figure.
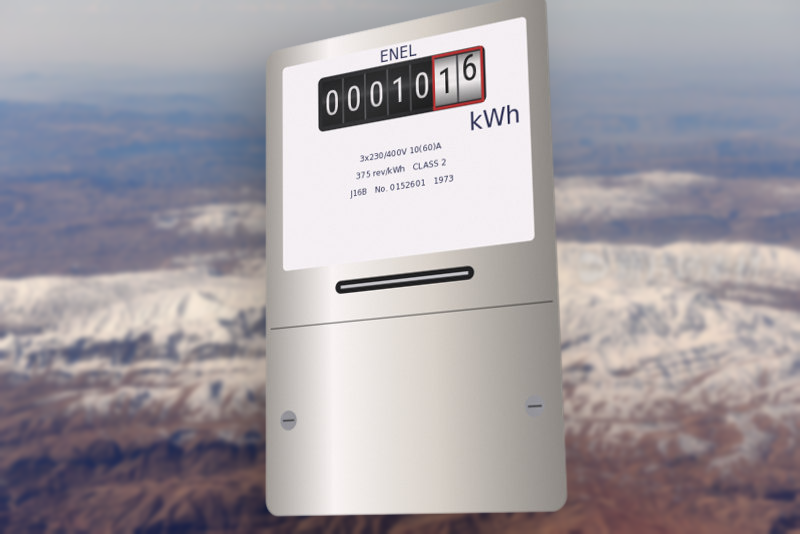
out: 10.16 kWh
